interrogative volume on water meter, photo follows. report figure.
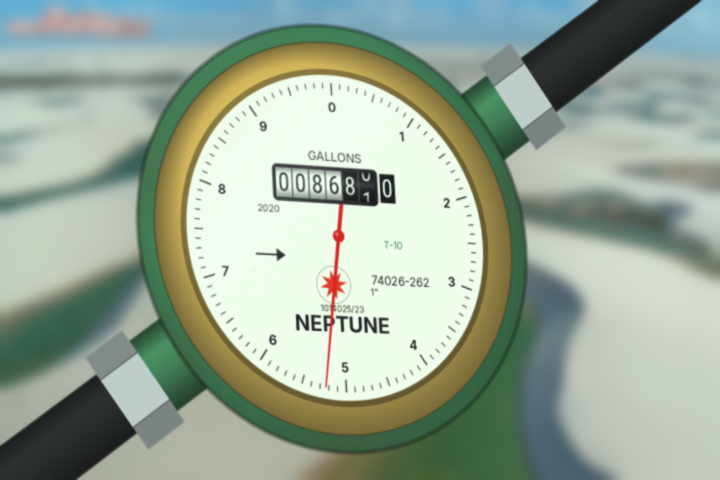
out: 86805.2 gal
